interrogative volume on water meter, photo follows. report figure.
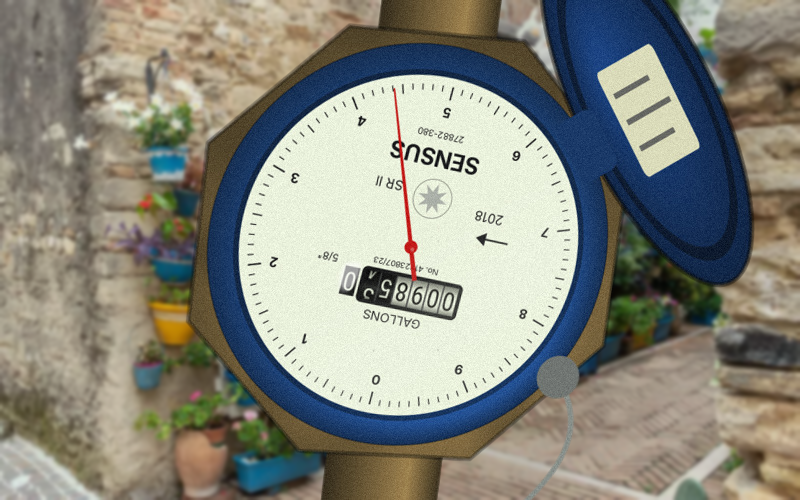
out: 98534.4 gal
